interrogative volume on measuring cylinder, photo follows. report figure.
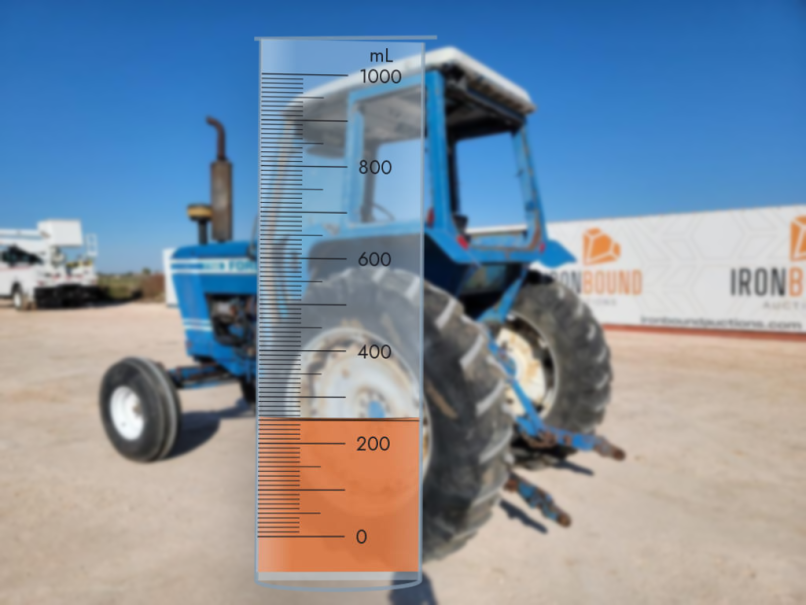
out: 250 mL
